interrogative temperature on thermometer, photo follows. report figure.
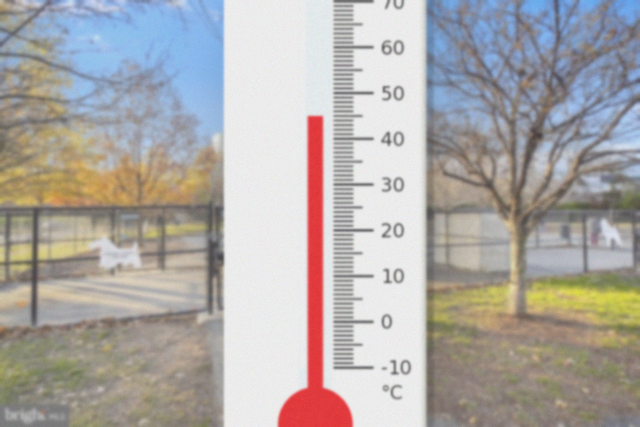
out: 45 °C
